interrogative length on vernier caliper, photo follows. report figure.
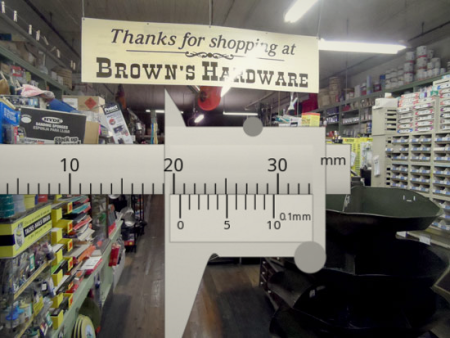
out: 20.6 mm
